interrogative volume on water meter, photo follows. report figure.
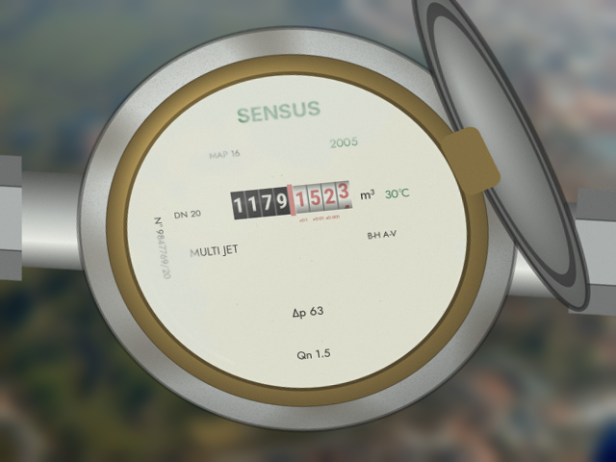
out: 1179.1523 m³
